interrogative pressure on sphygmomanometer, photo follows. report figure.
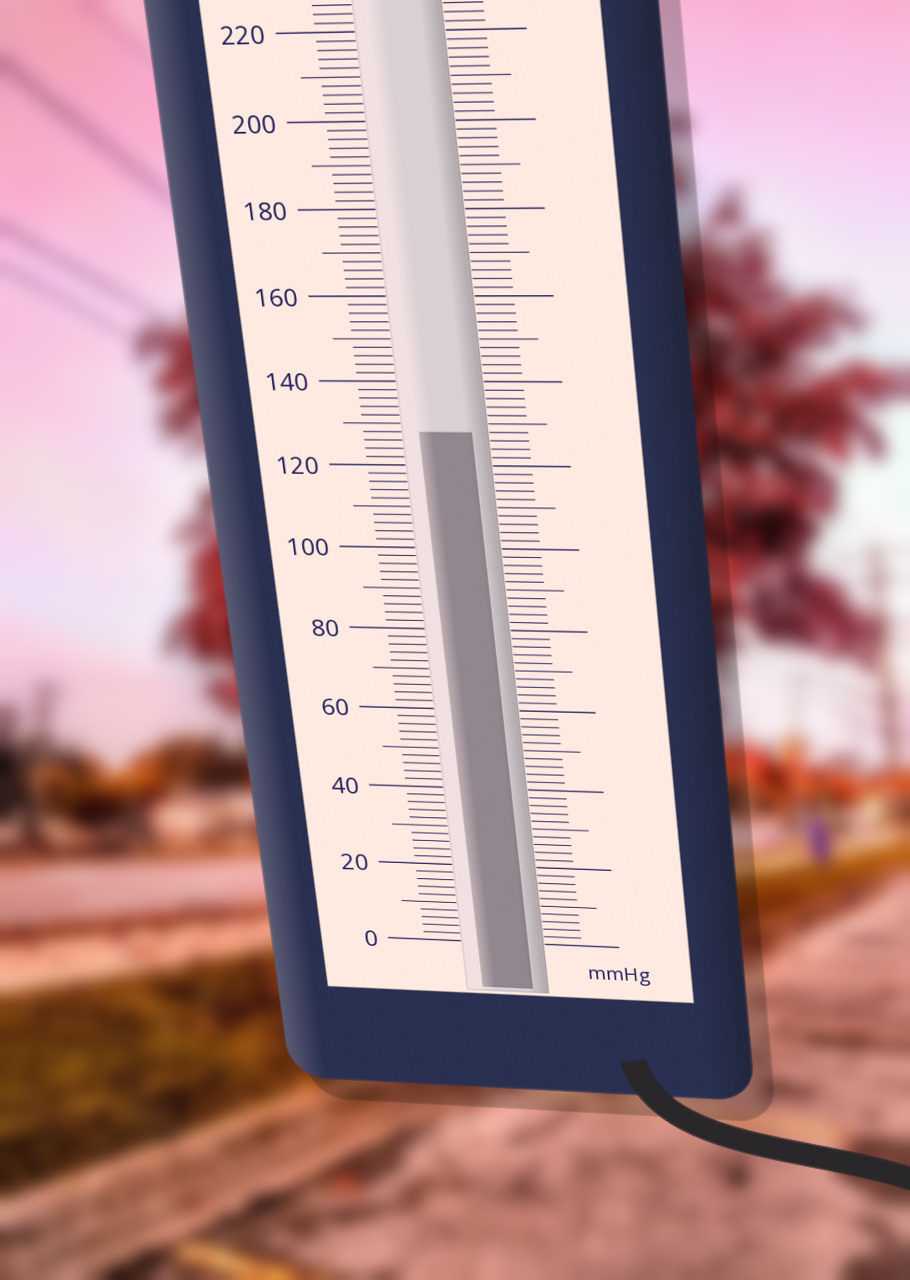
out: 128 mmHg
